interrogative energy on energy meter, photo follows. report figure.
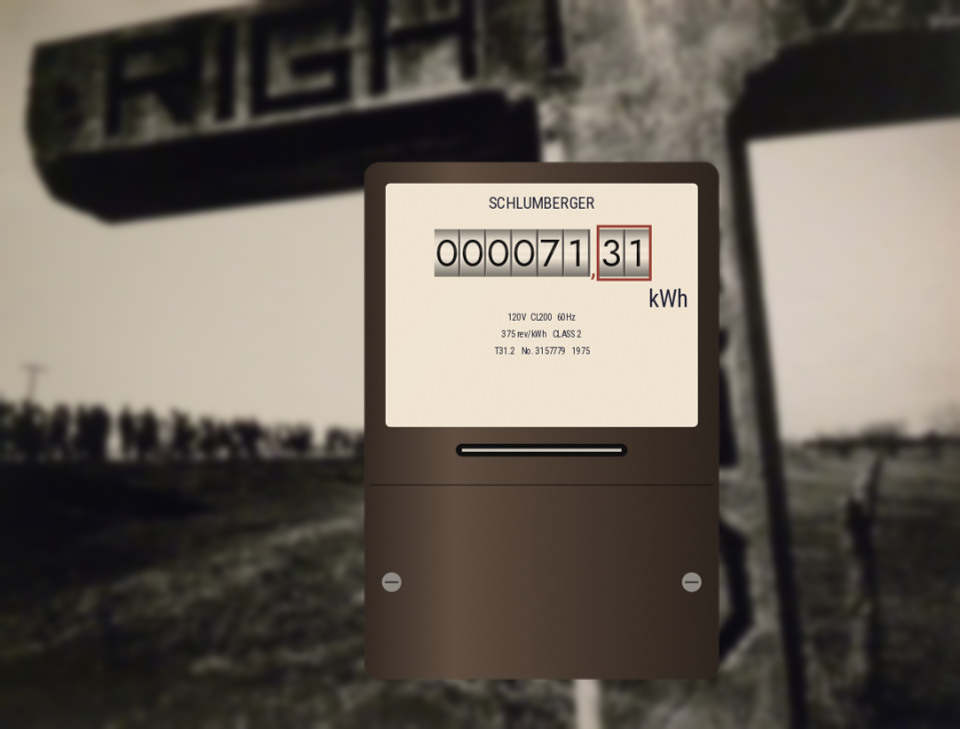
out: 71.31 kWh
